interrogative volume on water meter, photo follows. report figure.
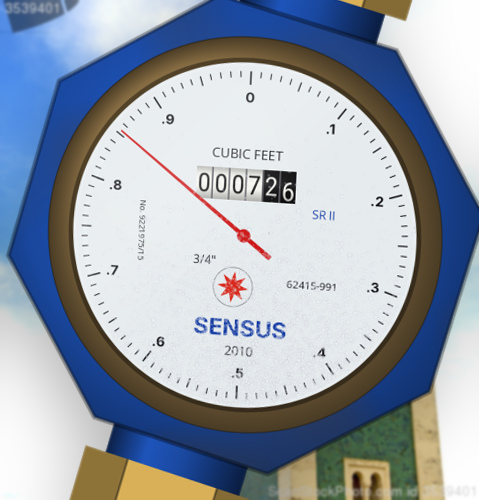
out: 725.85 ft³
